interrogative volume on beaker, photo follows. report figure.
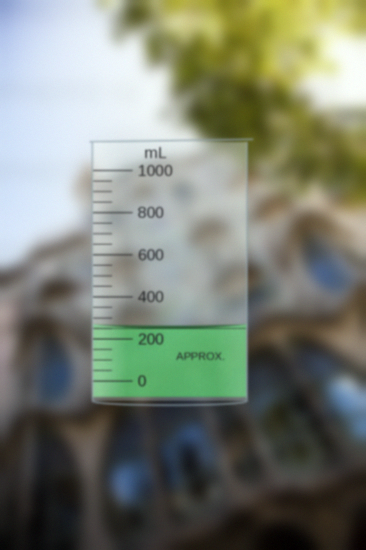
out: 250 mL
